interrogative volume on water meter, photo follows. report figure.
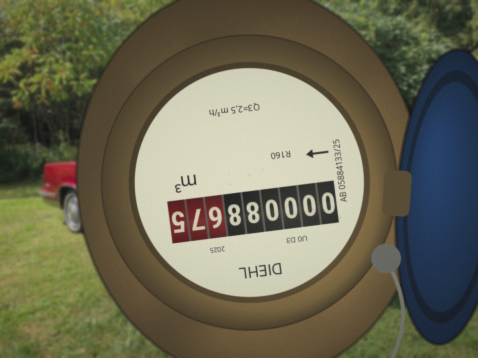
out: 88.675 m³
